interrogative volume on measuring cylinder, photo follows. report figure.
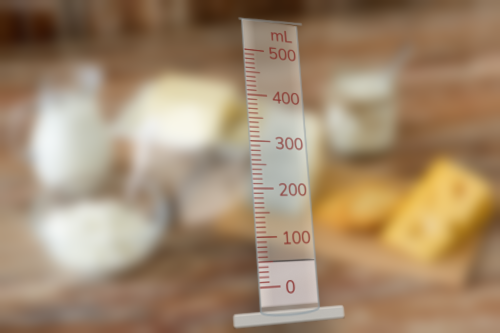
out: 50 mL
